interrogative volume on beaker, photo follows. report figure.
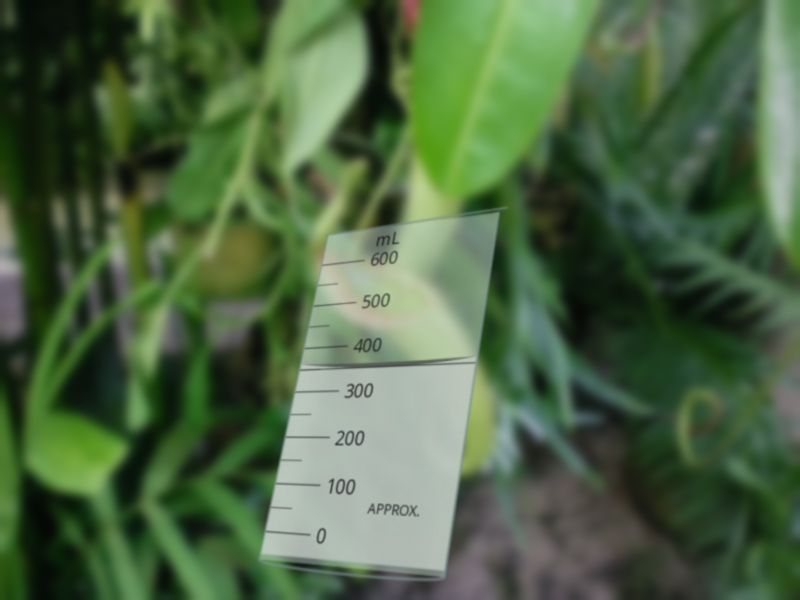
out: 350 mL
